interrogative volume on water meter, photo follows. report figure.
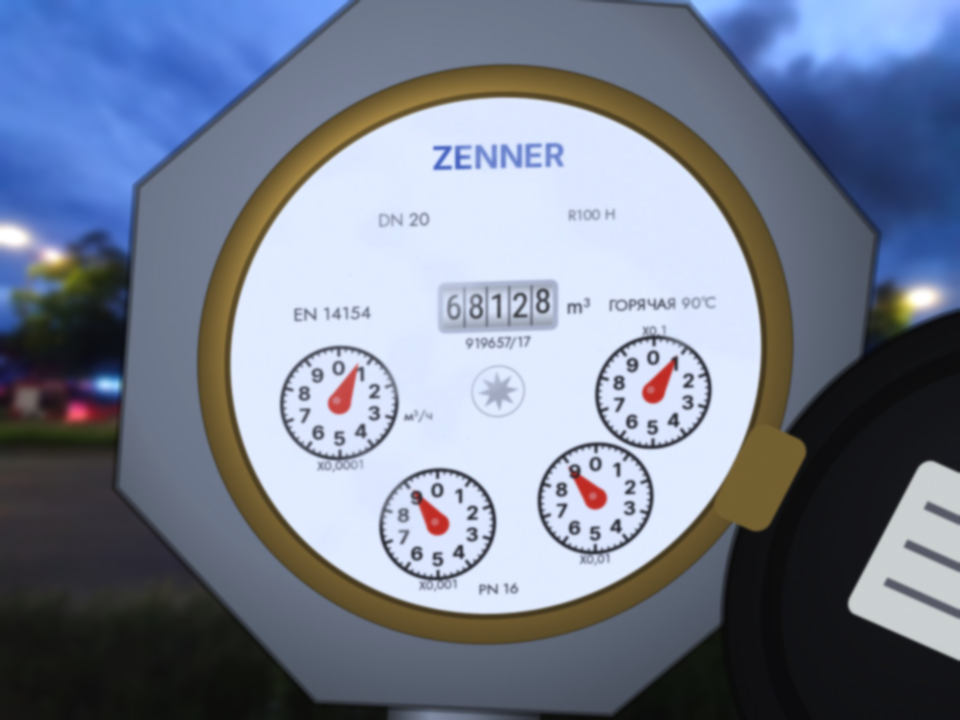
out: 68128.0890 m³
